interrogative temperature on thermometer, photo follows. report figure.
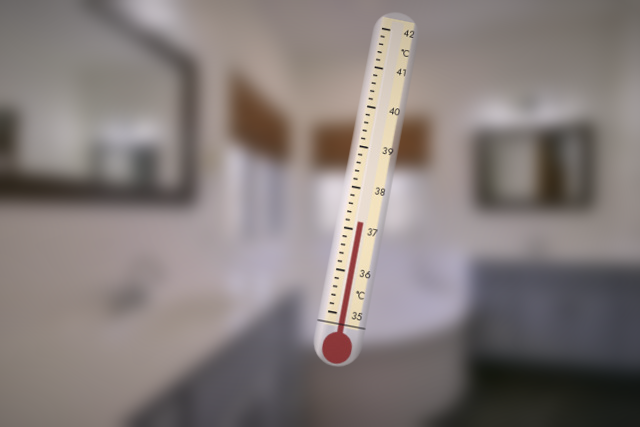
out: 37.2 °C
